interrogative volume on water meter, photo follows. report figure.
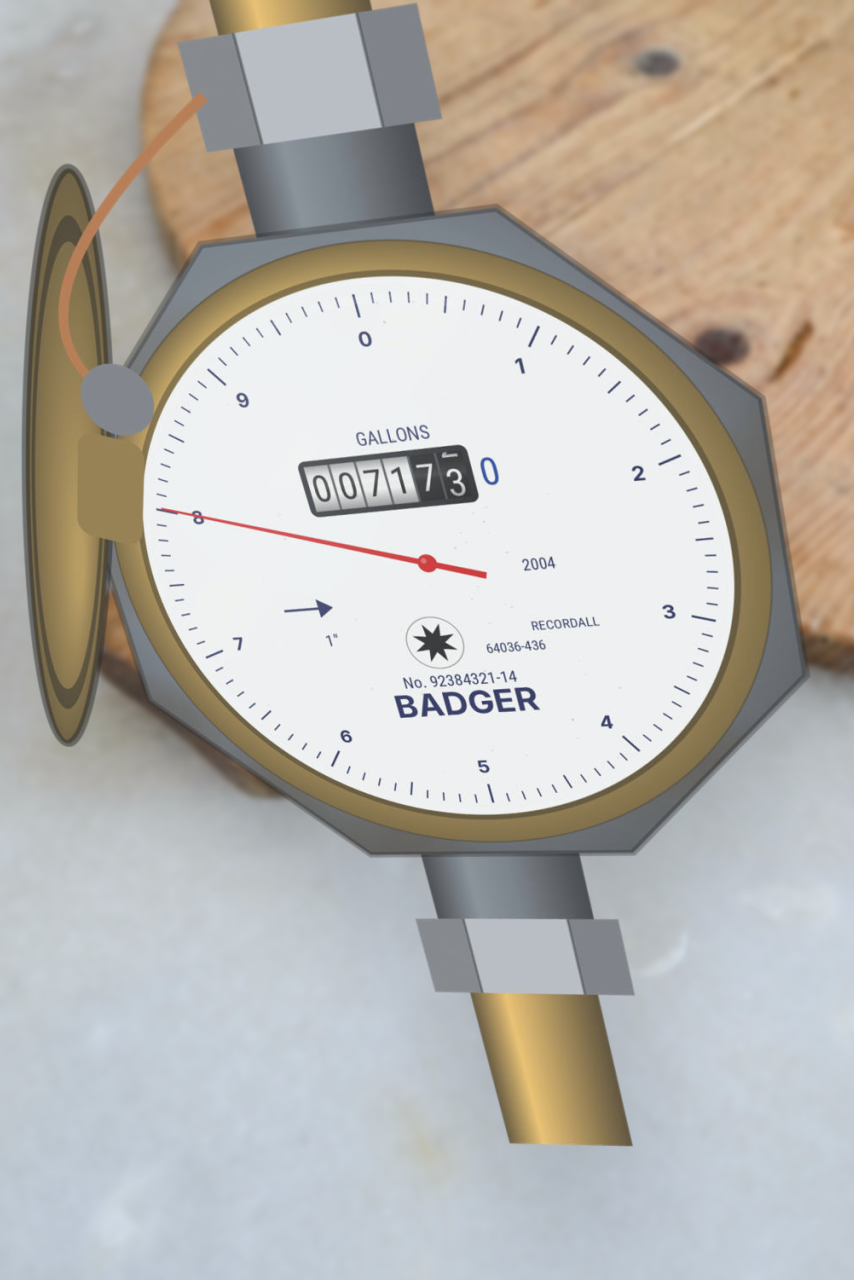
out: 71728.0 gal
